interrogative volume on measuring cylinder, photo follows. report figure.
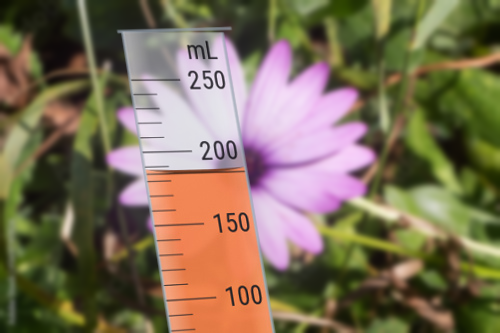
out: 185 mL
